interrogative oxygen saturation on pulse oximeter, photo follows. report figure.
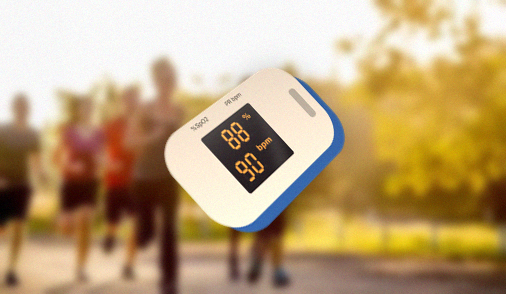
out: 88 %
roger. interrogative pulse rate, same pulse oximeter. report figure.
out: 90 bpm
